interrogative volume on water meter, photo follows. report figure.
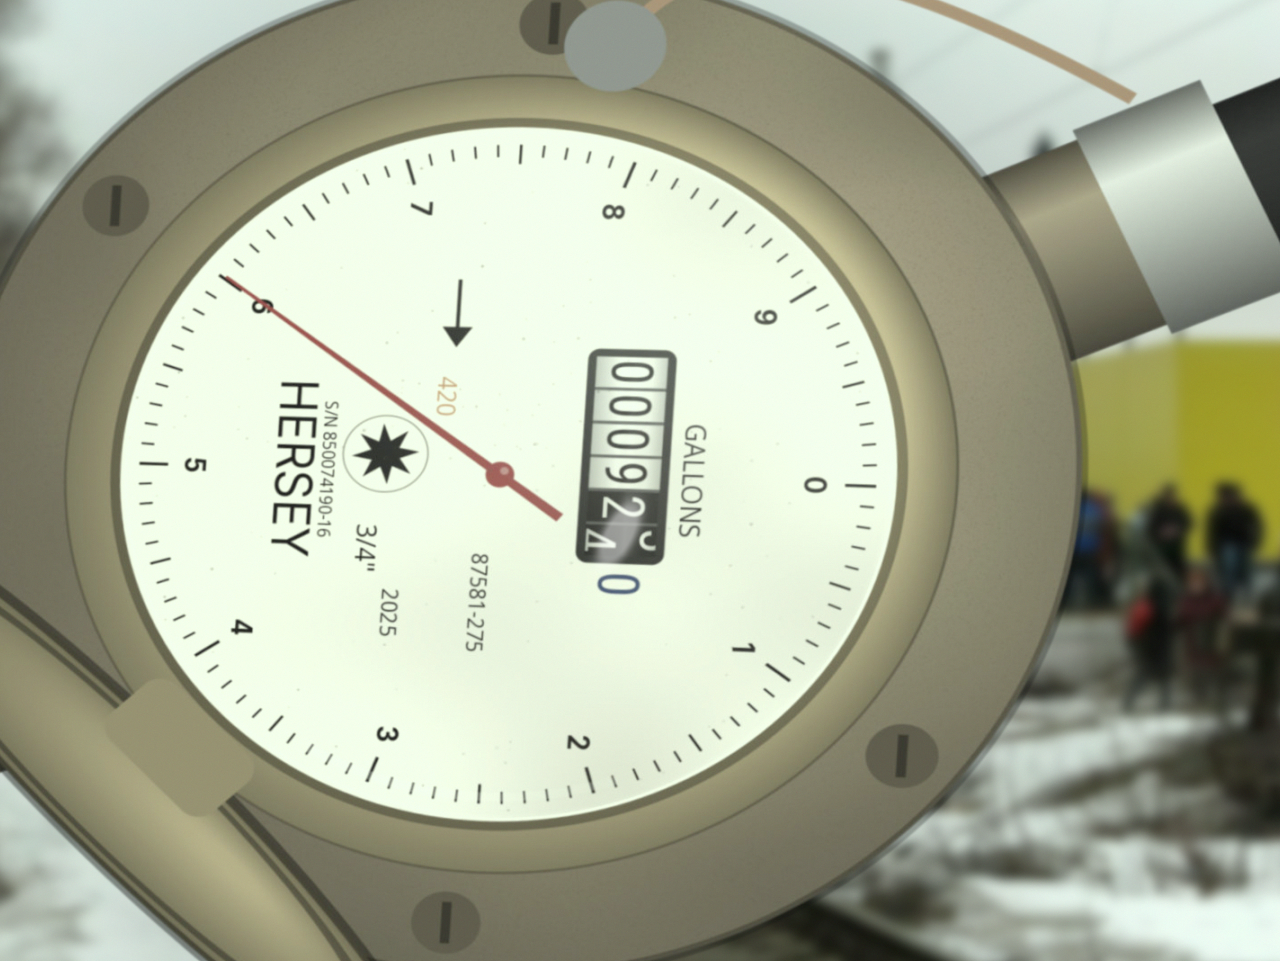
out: 9236.0 gal
